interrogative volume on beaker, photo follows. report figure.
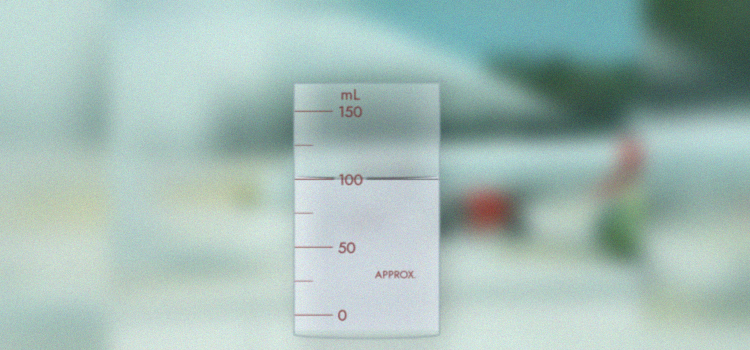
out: 100 mL
